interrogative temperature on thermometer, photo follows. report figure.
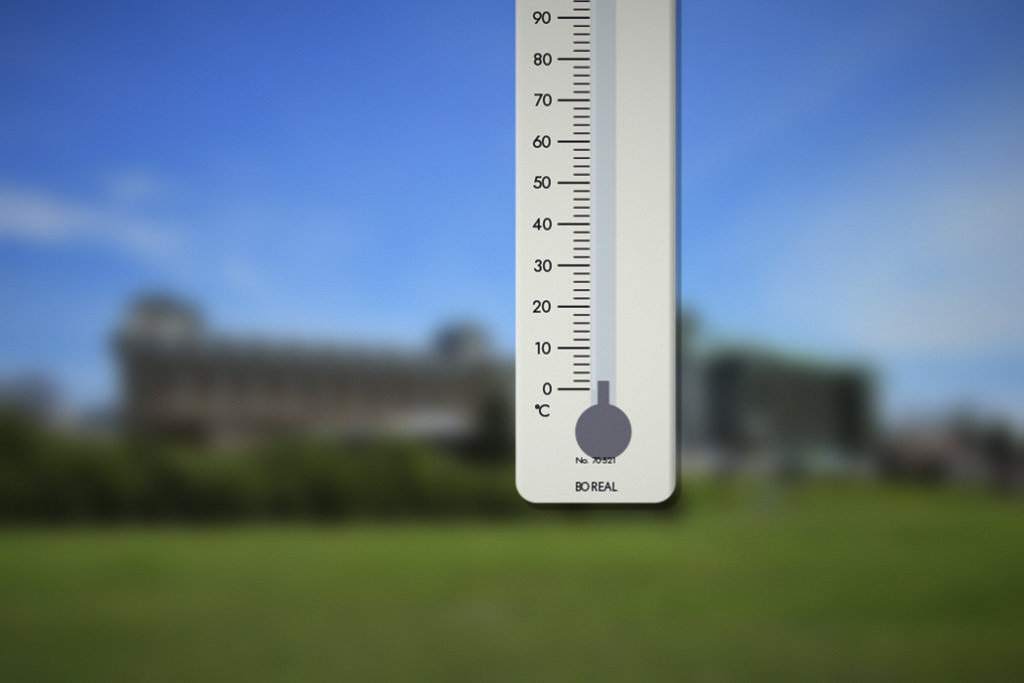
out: 2 °C
